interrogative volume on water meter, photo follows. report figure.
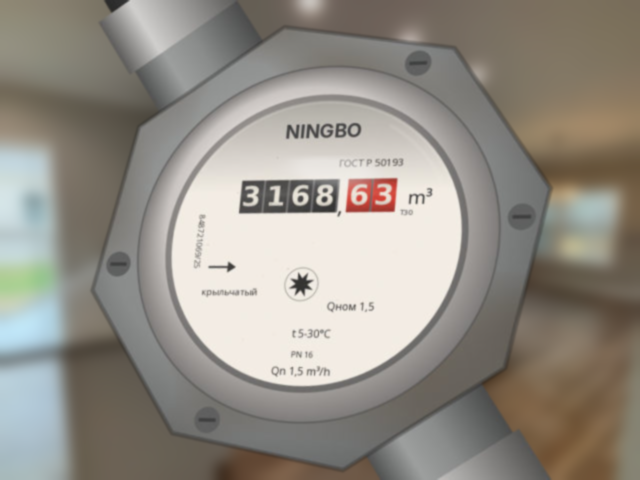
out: 3168.63 m³
